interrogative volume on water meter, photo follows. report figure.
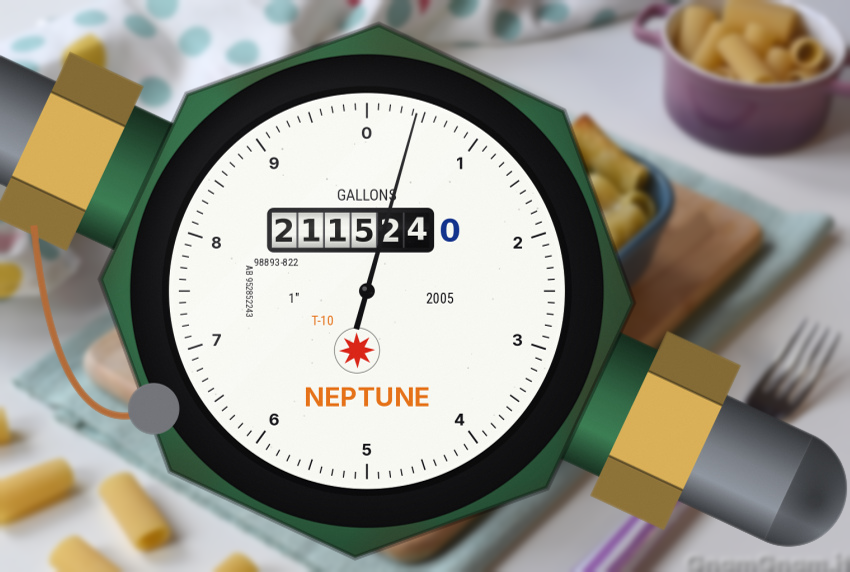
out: 2115240.4 gal
